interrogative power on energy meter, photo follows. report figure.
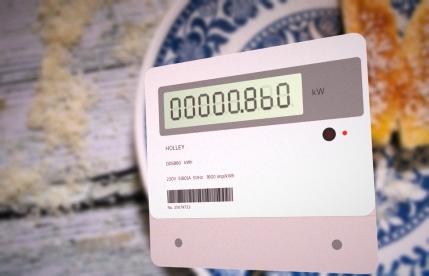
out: 0.860 kW
